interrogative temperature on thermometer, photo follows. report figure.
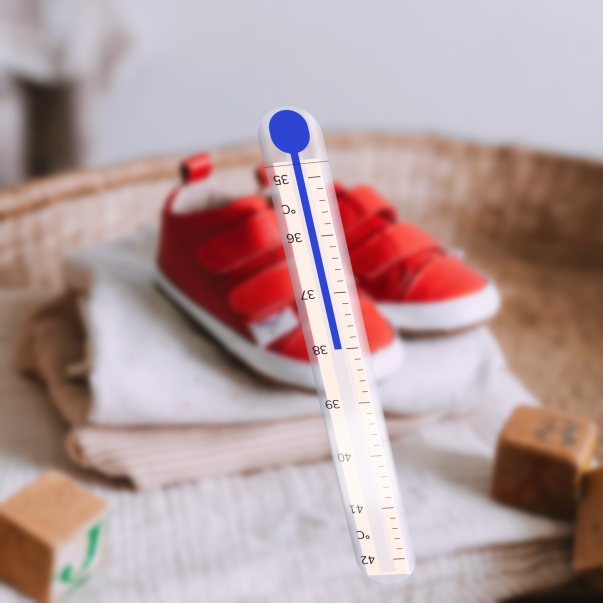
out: 38 °C
